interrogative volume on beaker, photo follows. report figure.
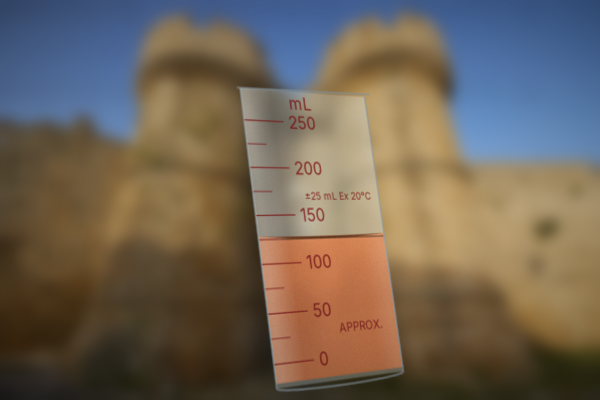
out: 125 mL
